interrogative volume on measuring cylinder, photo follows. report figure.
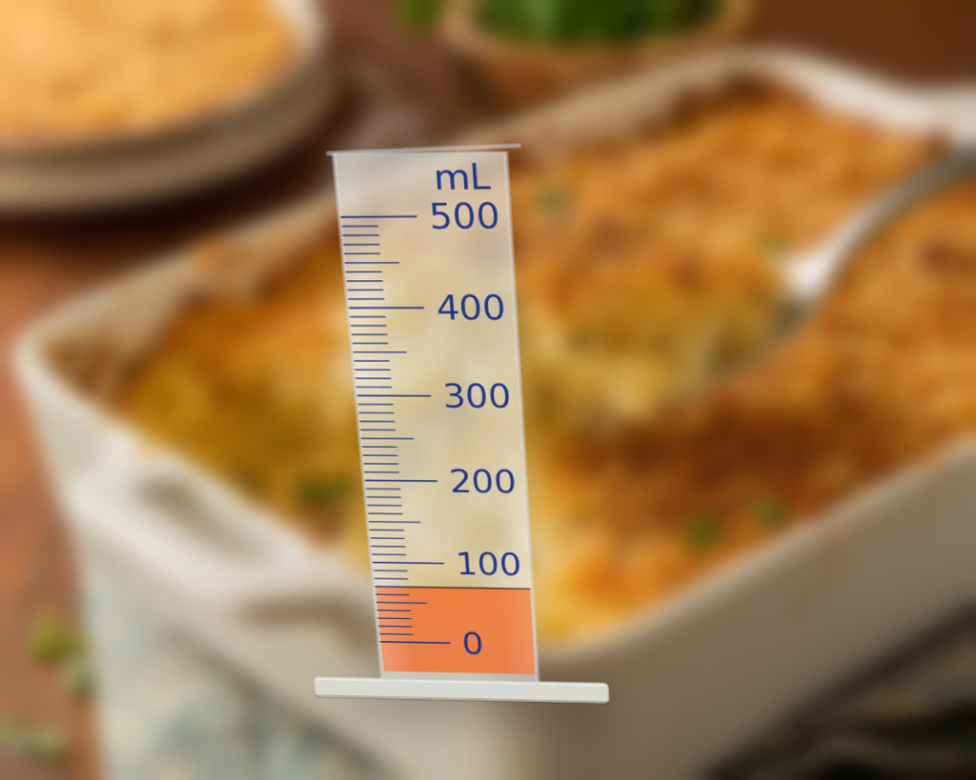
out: 70 mL
